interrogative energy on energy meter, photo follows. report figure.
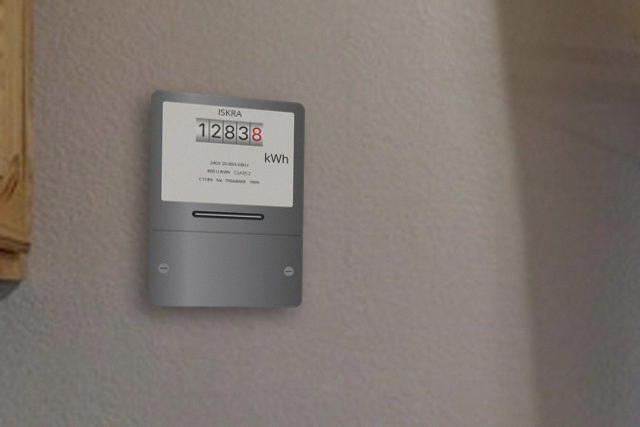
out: 1283.8 kWh
